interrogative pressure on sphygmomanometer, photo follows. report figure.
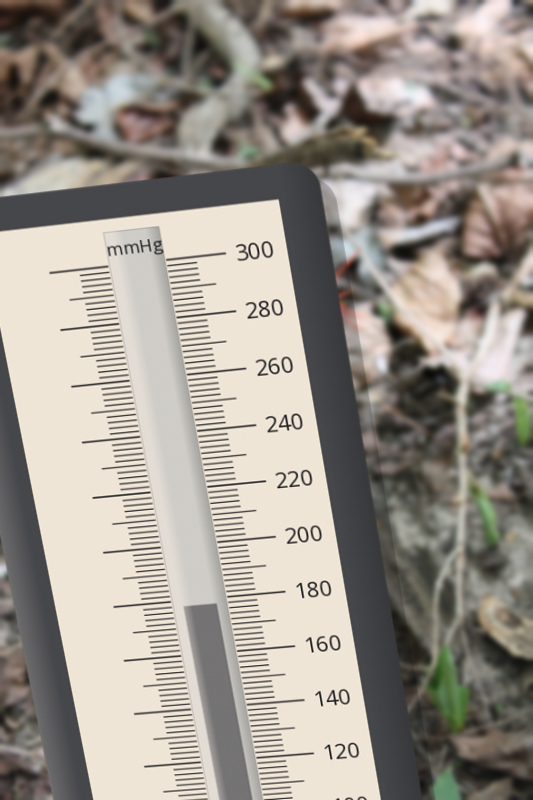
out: 178 mmHg
